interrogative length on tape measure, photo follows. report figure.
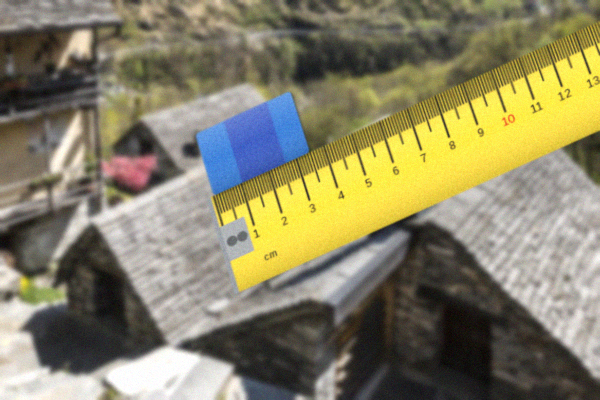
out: 3.5 cm
